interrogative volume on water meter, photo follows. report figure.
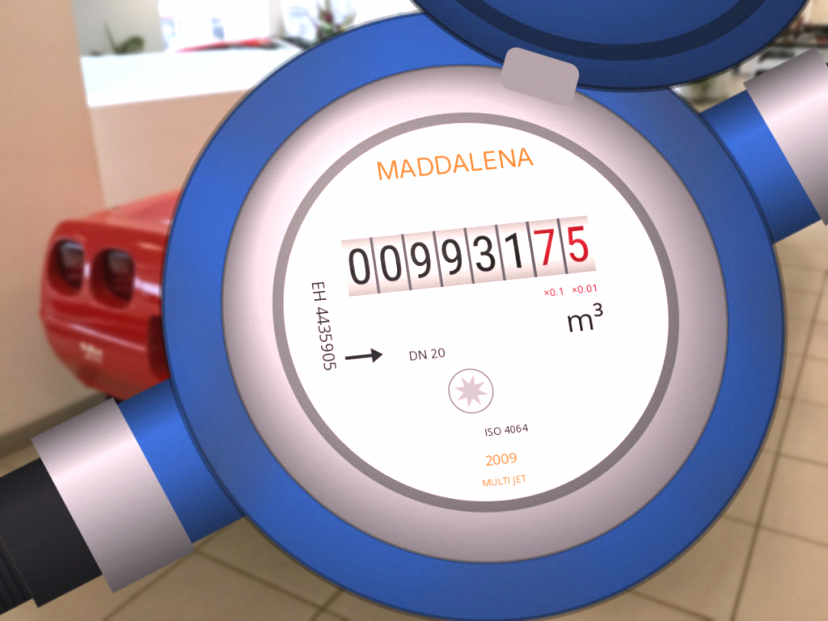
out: 9931.75 m³
